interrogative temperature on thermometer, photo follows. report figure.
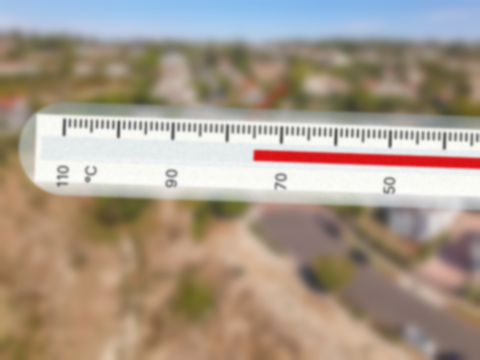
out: 75 °C
